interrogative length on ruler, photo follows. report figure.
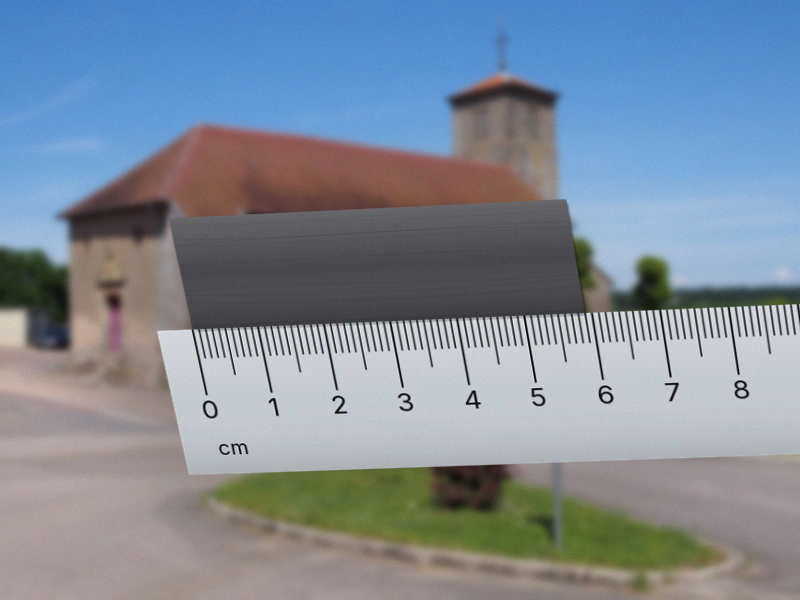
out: 5.9 cm
